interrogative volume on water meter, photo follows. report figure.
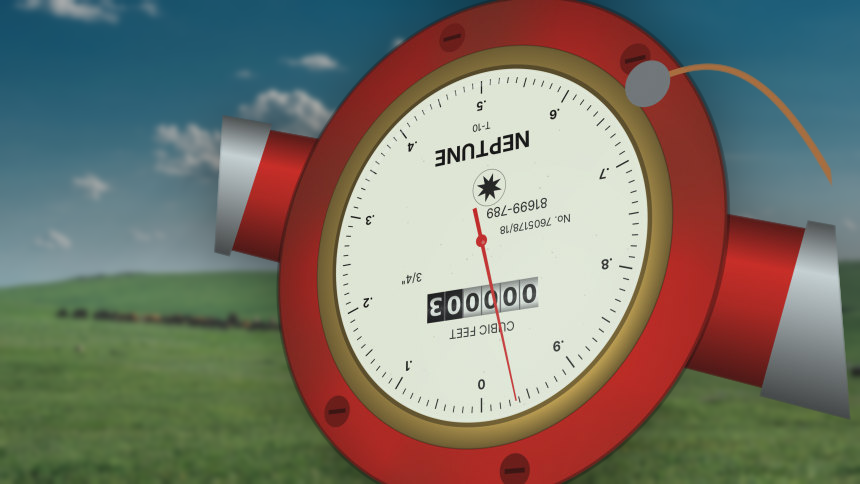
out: 2.96 ft³
